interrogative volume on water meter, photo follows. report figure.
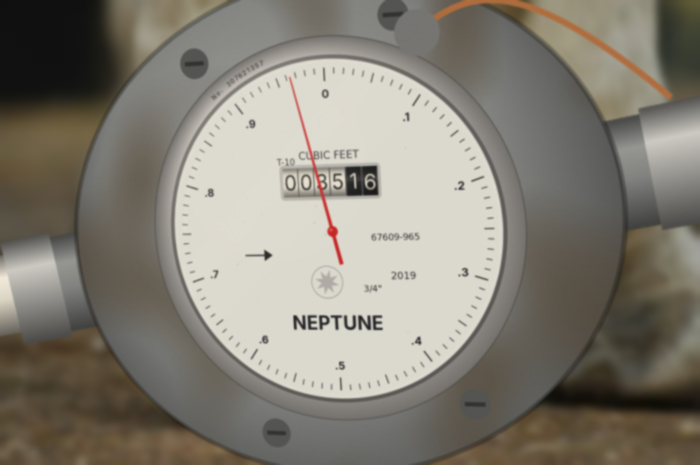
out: 3515.96 ft³
